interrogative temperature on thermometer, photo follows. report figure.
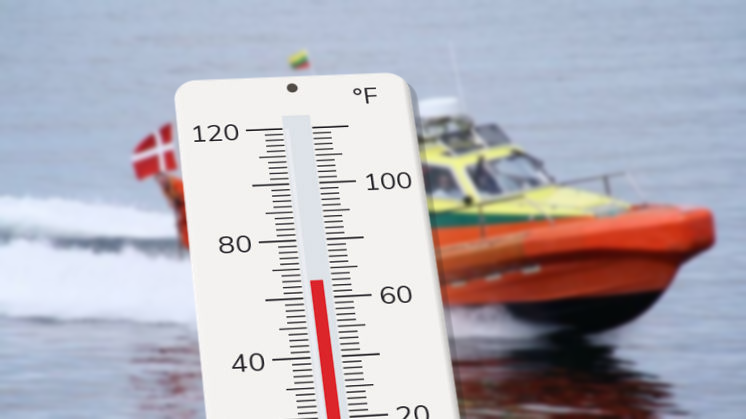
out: 66 °F
